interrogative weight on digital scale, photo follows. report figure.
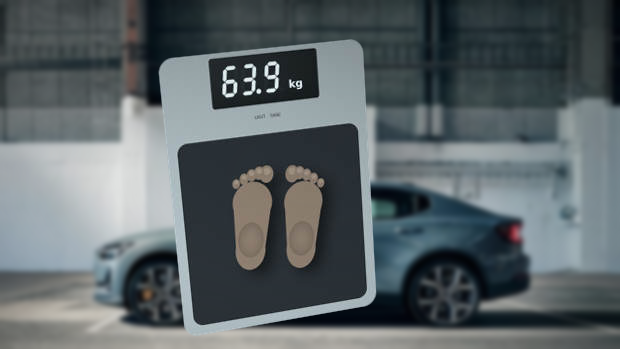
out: 63.9 kg
